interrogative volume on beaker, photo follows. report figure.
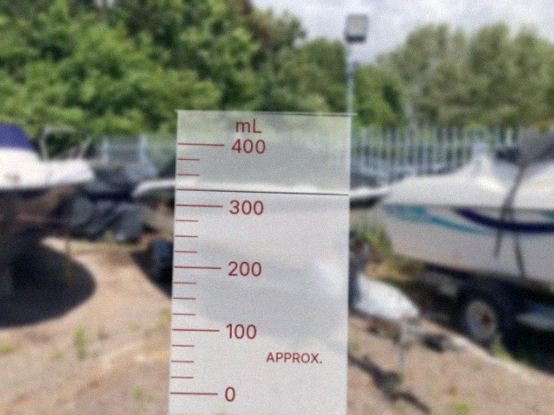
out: 325 mL
